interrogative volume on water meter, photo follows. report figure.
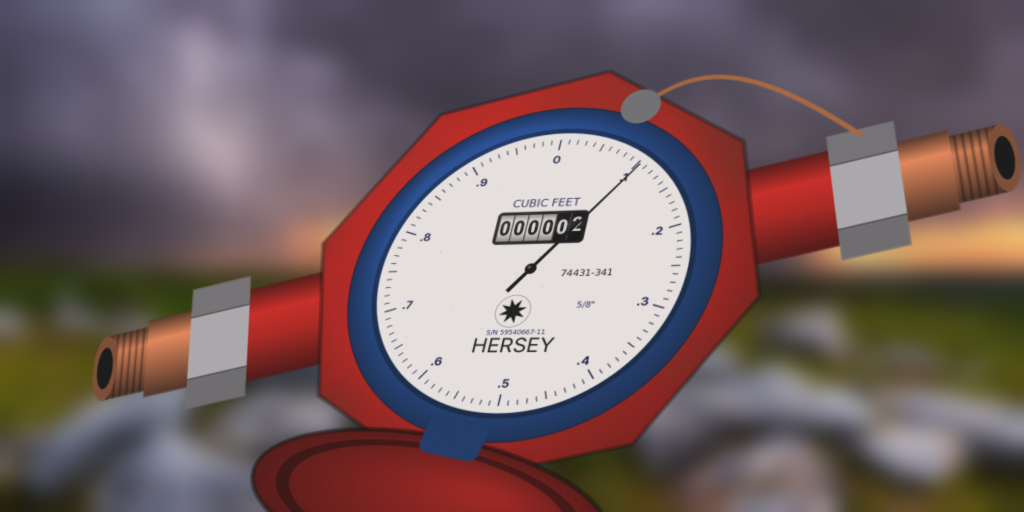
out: 2.10 ft³
